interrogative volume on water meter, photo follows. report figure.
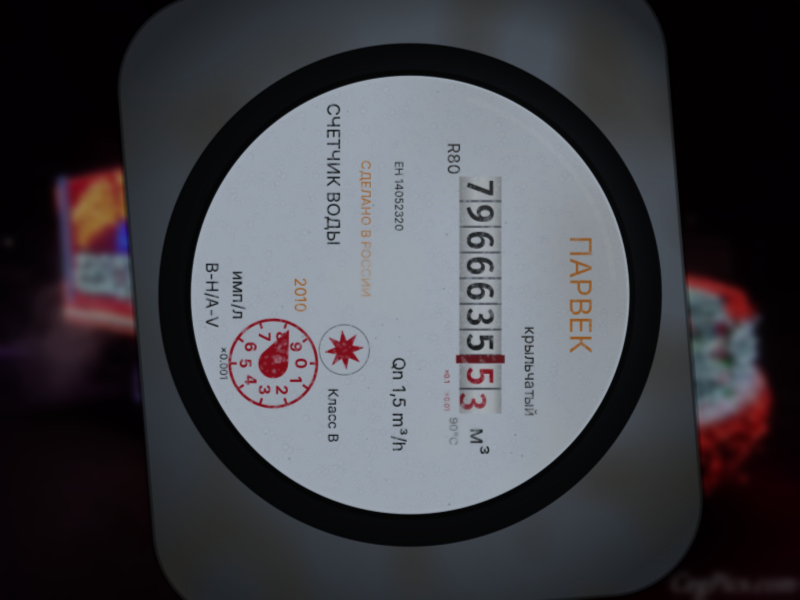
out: 7966635.528 m³
